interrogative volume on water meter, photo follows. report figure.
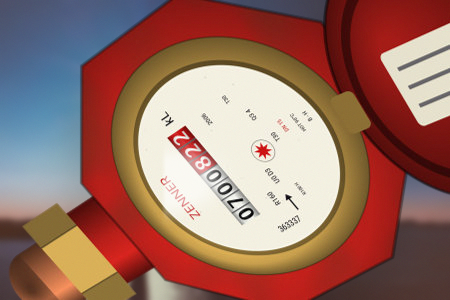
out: 700.822 kL
